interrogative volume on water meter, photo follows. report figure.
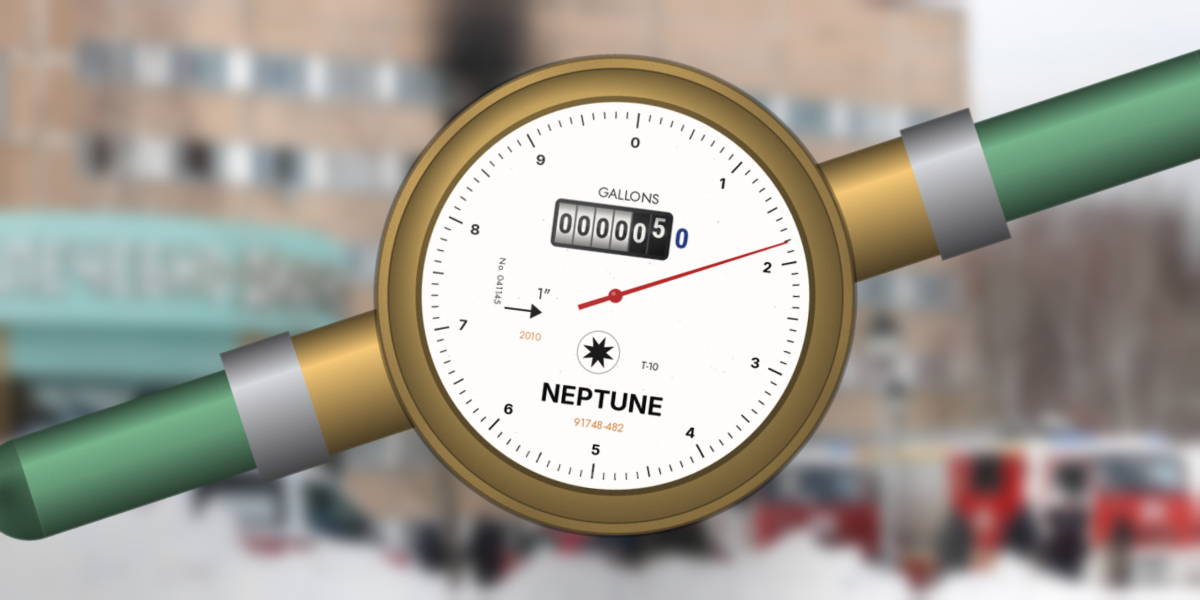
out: 51.8 gal
